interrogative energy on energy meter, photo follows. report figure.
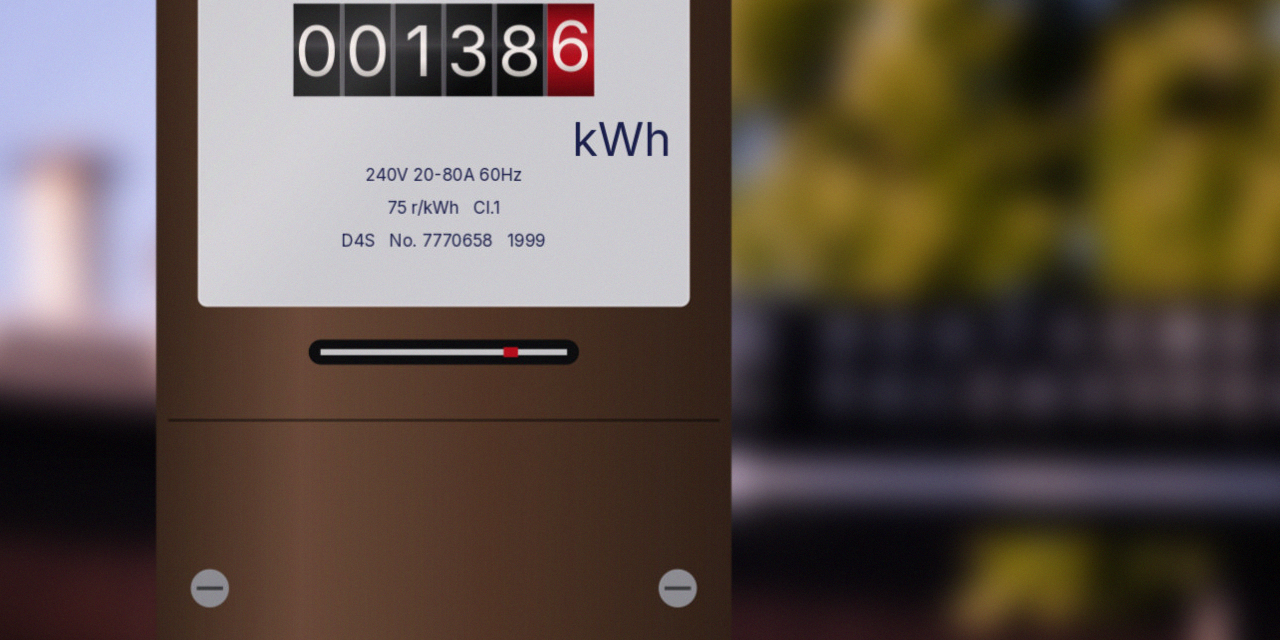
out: 138.6 kWh
